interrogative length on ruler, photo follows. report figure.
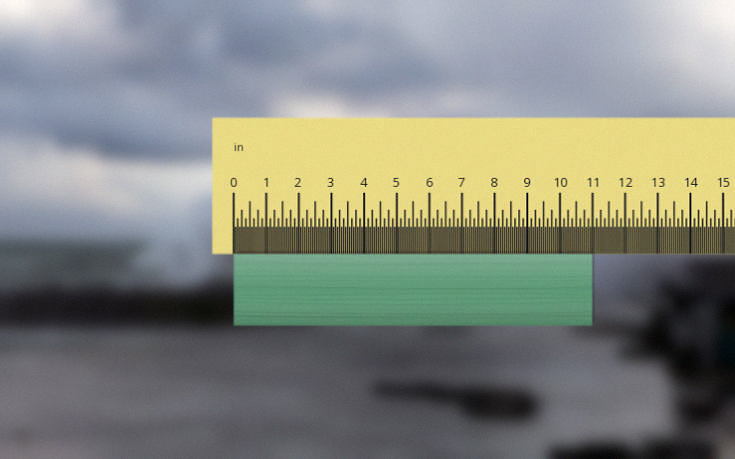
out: 11 in
